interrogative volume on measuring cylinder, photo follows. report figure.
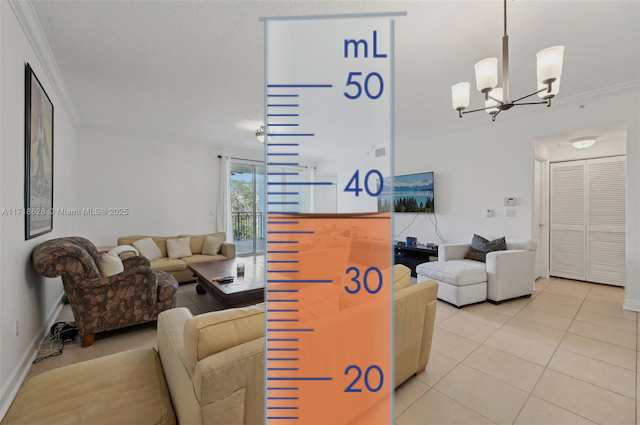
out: 36.5 mL
